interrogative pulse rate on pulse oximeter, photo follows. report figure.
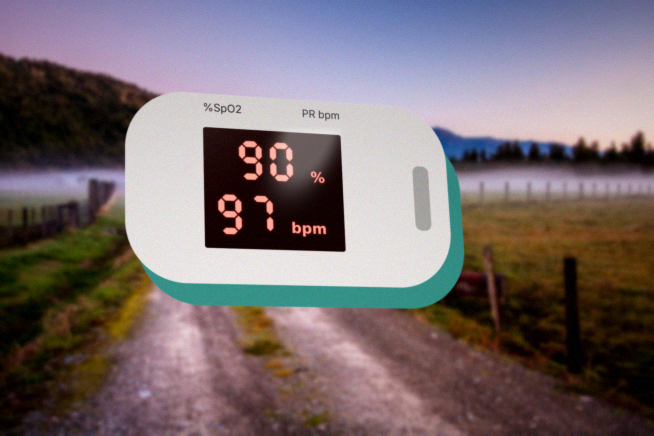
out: 97 bpm
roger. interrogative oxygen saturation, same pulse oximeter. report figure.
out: 90 %
